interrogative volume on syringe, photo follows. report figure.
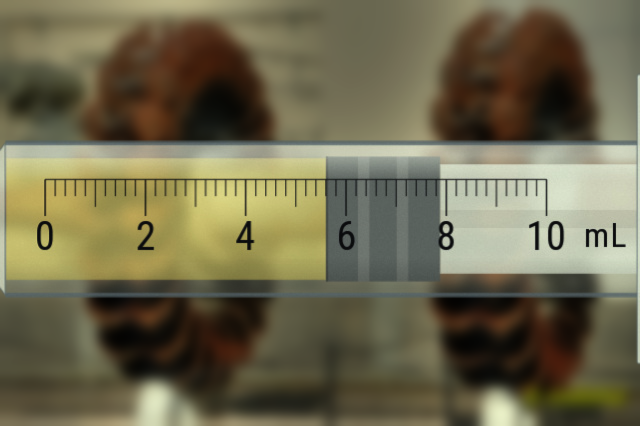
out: 5.6 mL
